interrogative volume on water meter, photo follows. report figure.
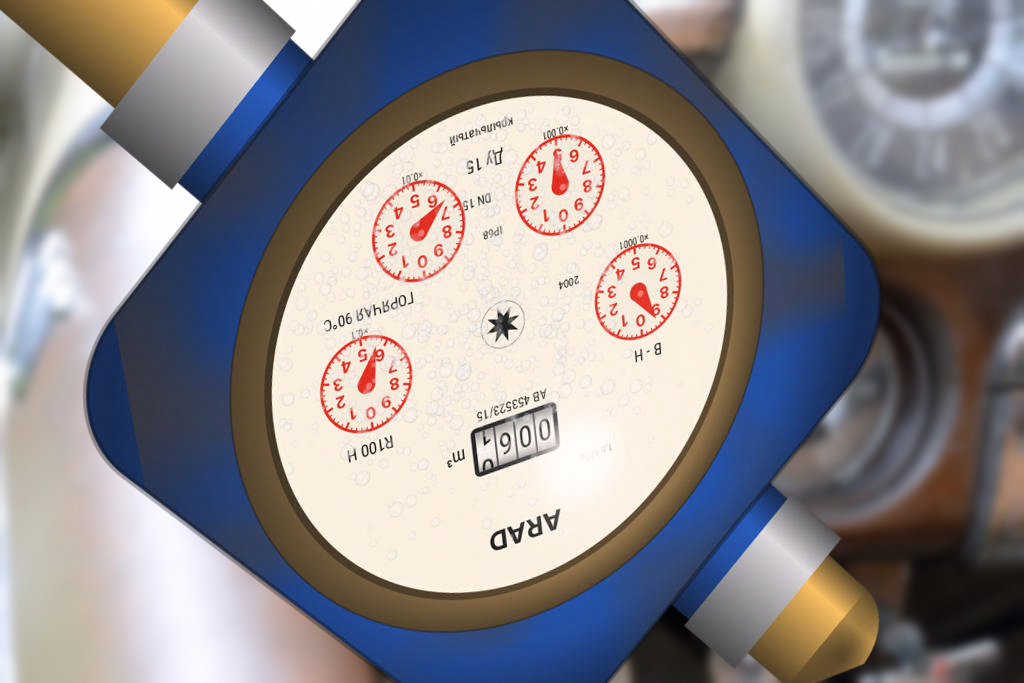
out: 60.5649 m³
